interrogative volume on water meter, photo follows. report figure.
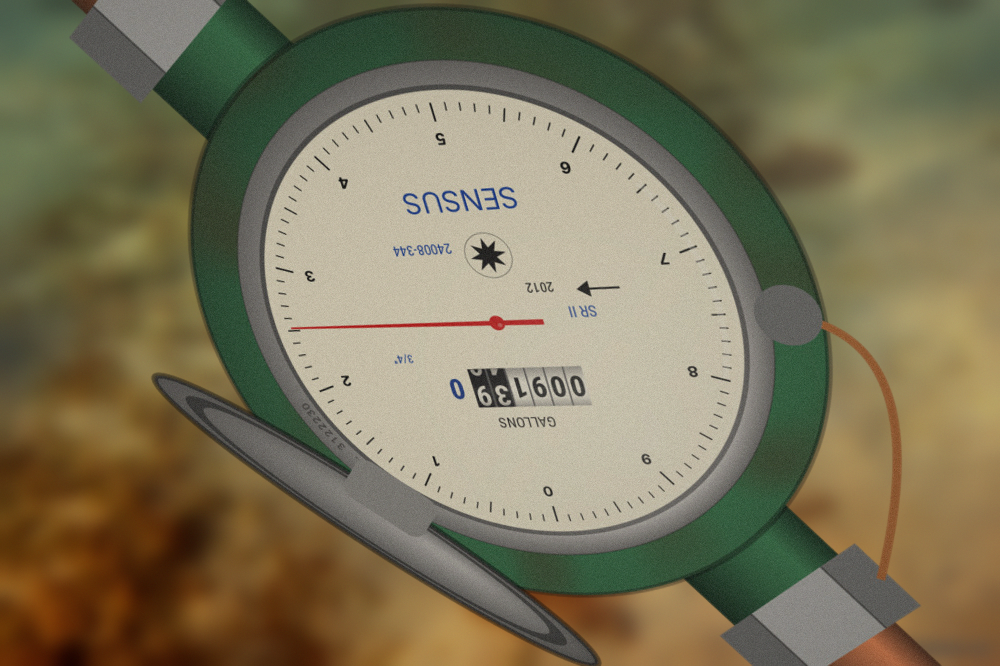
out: 91392.5 gal
